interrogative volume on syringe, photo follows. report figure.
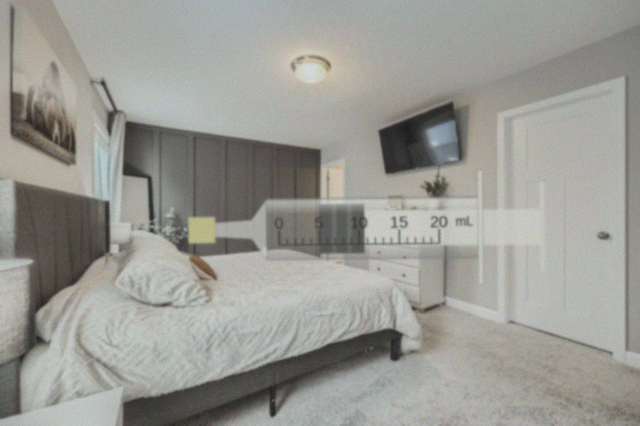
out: 5 mL
